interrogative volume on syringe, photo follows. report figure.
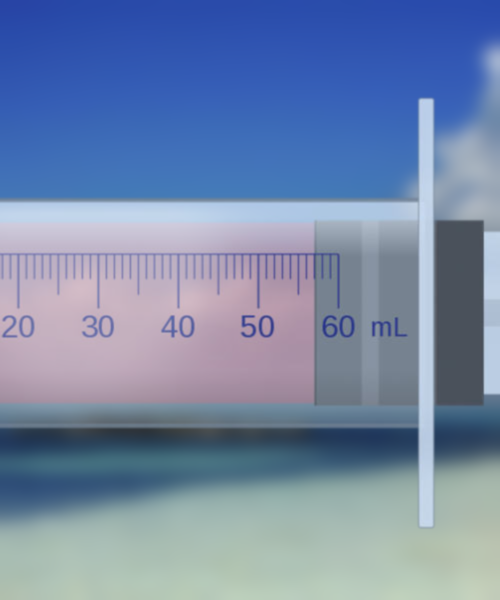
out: 57 mL
